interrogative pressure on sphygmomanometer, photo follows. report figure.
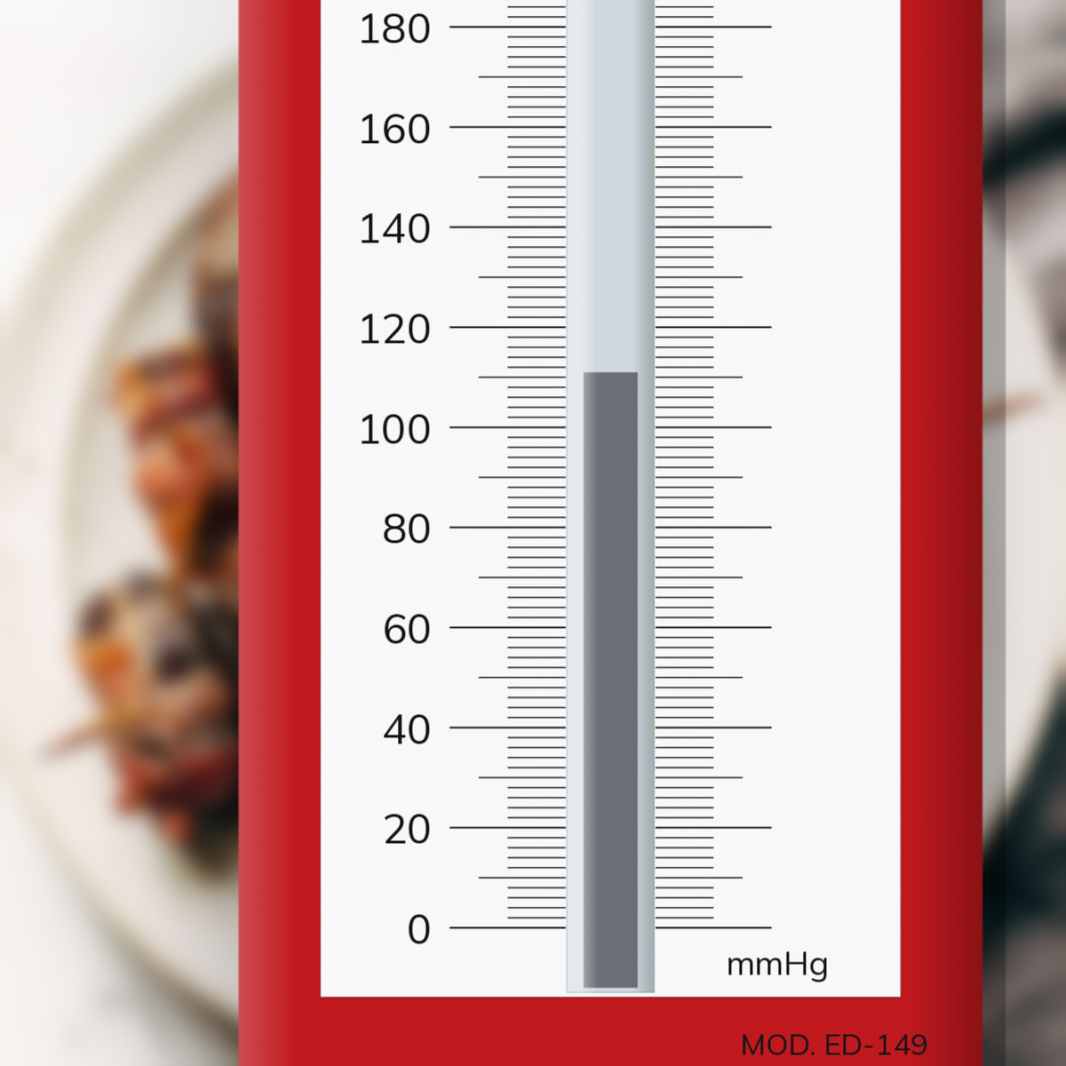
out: 111 mmHg
